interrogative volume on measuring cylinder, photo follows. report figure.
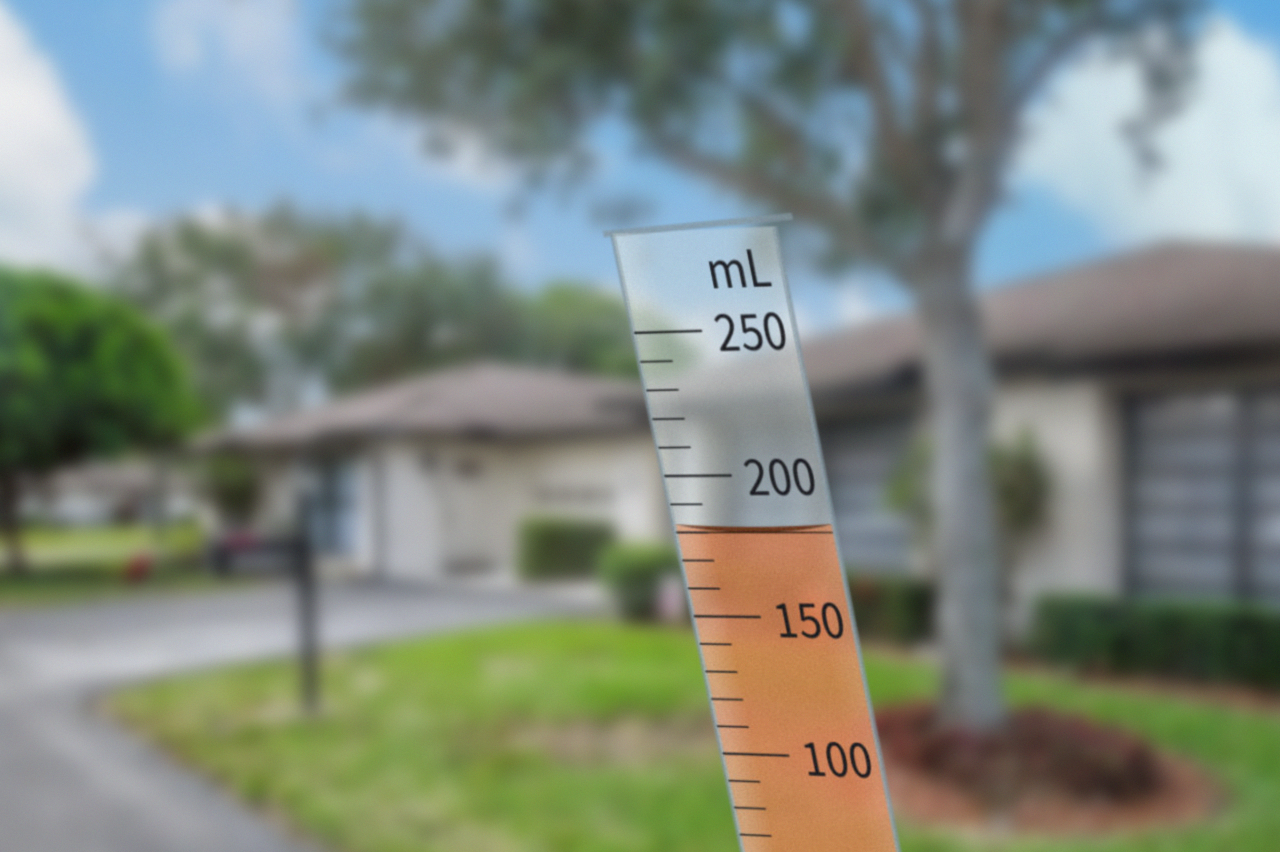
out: 180 mL
